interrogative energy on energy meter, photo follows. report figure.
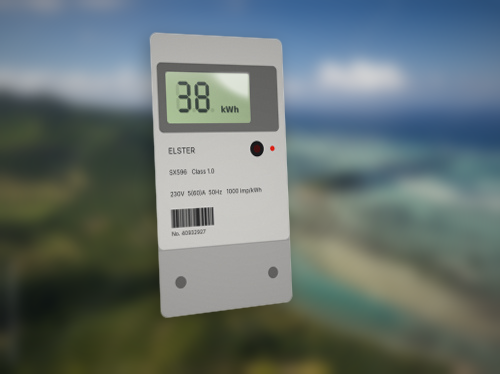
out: 38 kWh
